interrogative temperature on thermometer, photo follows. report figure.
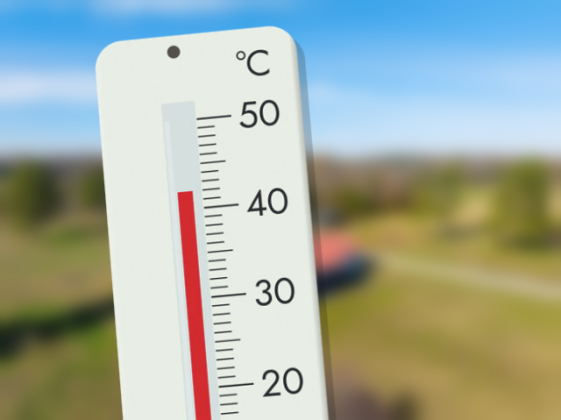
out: 42 °C
